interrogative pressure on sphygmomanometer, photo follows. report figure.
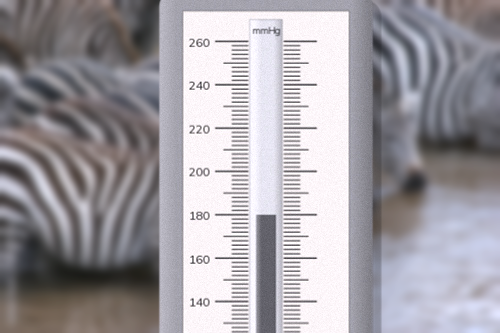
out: 180 mmHg
